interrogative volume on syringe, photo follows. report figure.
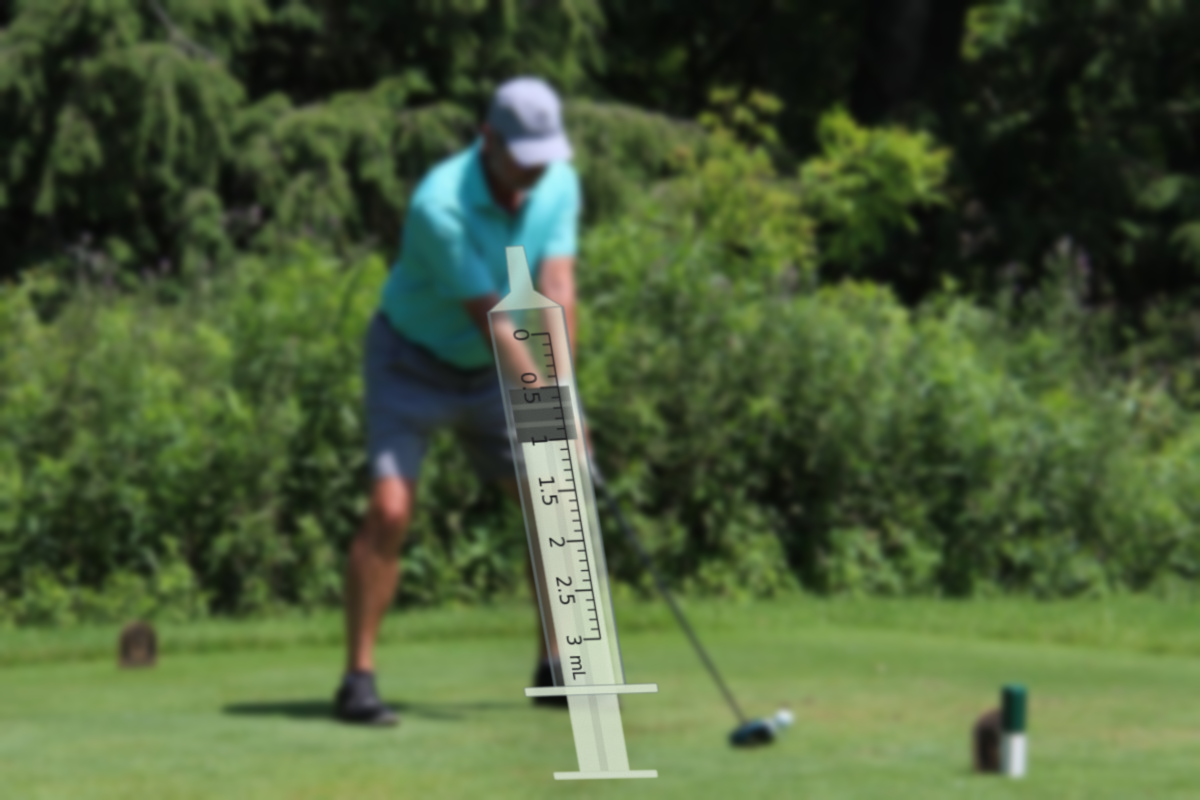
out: 0.5 mL
